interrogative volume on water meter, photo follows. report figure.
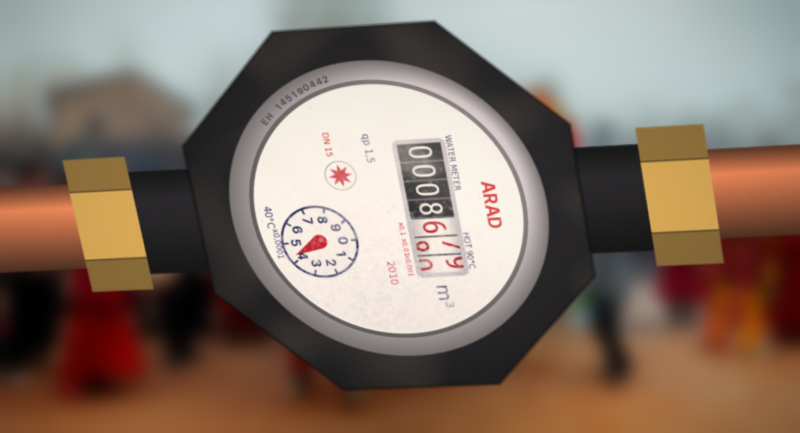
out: 8.6794 m³
